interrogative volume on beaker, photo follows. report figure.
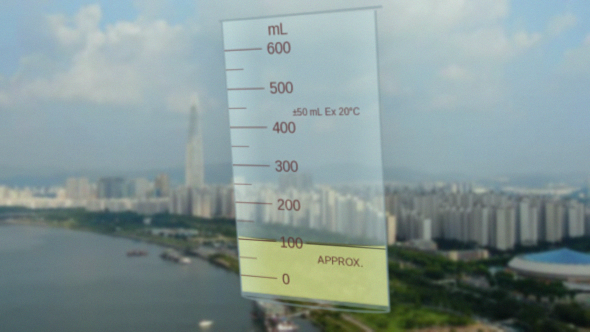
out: 100 mL
